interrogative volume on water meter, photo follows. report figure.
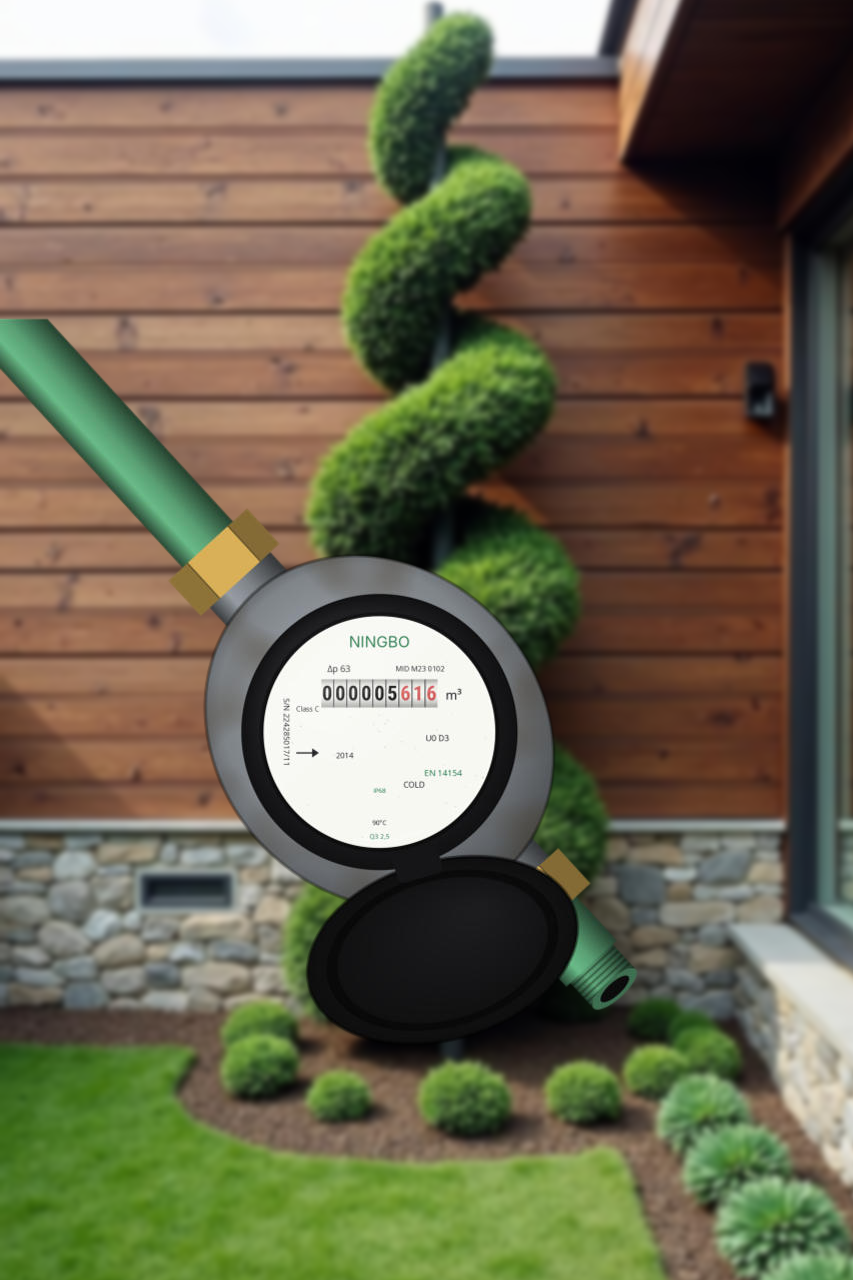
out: 5.616 m³
